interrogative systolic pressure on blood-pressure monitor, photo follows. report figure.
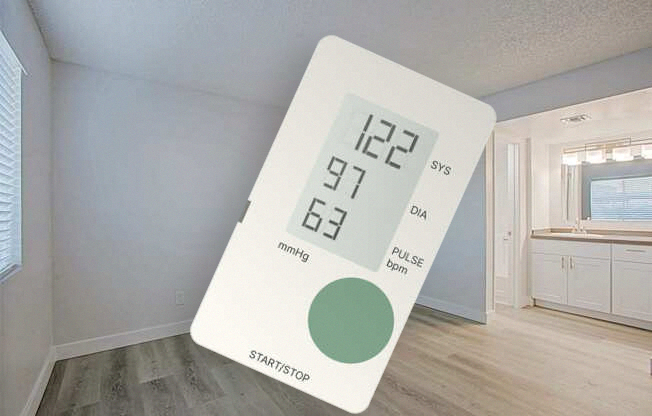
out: 122 mmHg
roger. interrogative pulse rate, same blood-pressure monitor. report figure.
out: 63 bpm
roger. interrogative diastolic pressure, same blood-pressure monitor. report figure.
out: 97 mmHg
